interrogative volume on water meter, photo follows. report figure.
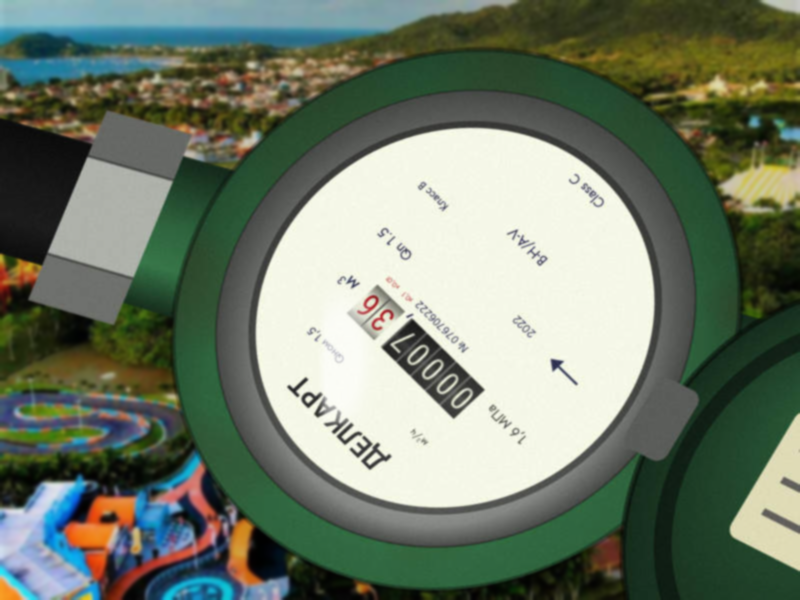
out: 7.36 m³
